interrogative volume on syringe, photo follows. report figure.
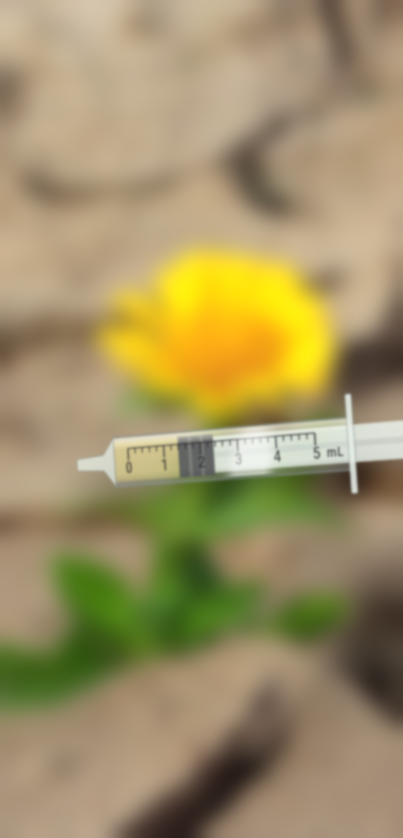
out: 1.4 mL
